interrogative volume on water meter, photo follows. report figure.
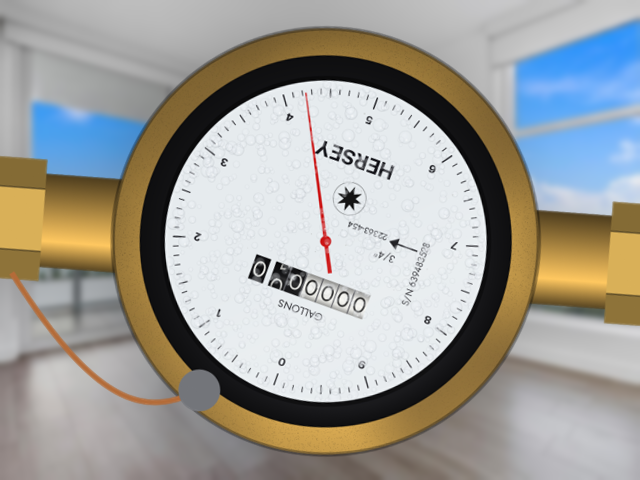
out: 4.2 gal
